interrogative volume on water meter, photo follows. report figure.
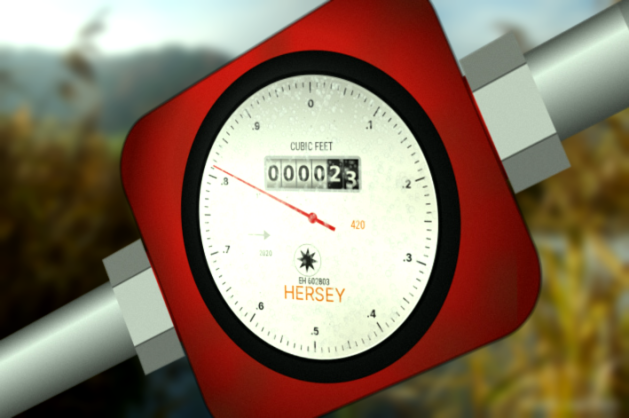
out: 22.81 ft³
